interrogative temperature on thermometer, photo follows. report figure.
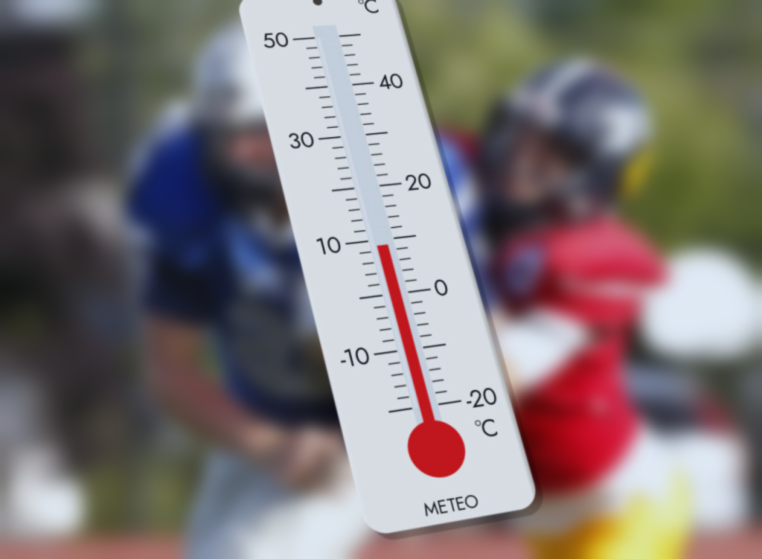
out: 9 °C
